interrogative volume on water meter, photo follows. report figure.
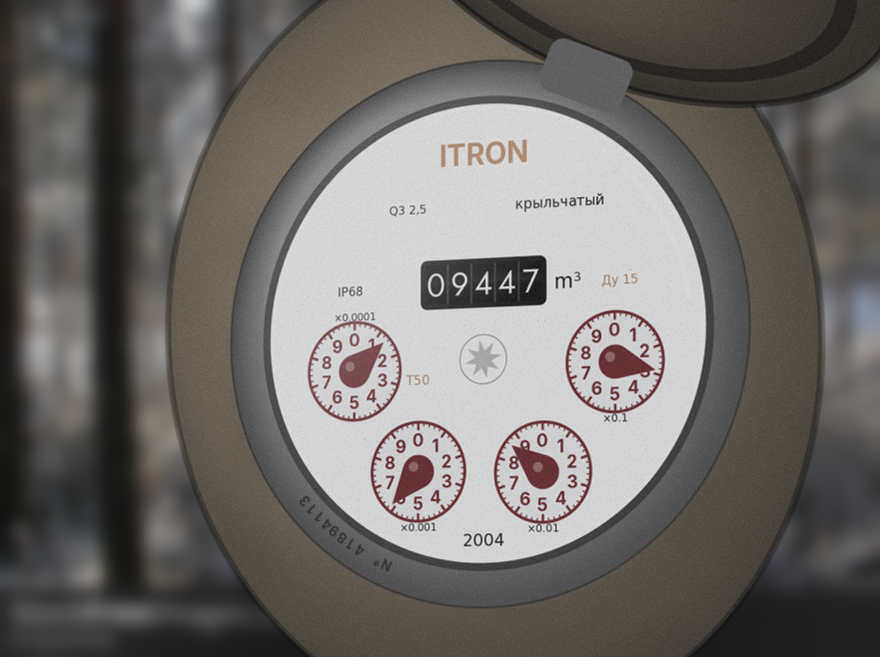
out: 9447.2861 m³
